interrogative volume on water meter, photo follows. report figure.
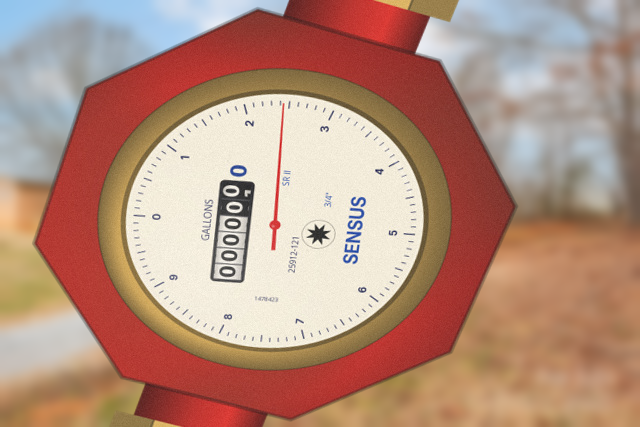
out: 2.4 gal
